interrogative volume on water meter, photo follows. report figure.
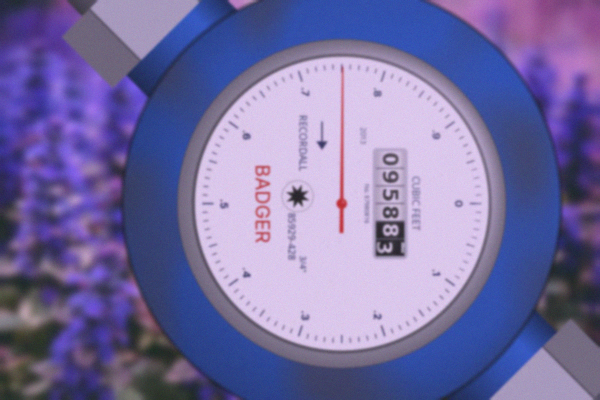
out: 95882.75 ft³
